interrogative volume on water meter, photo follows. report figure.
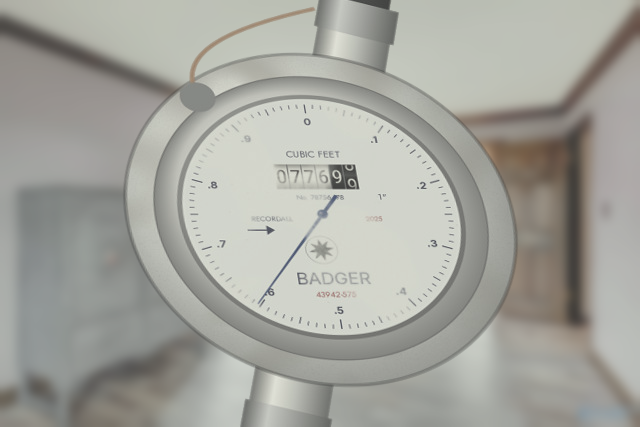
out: 77698.60 ft³
